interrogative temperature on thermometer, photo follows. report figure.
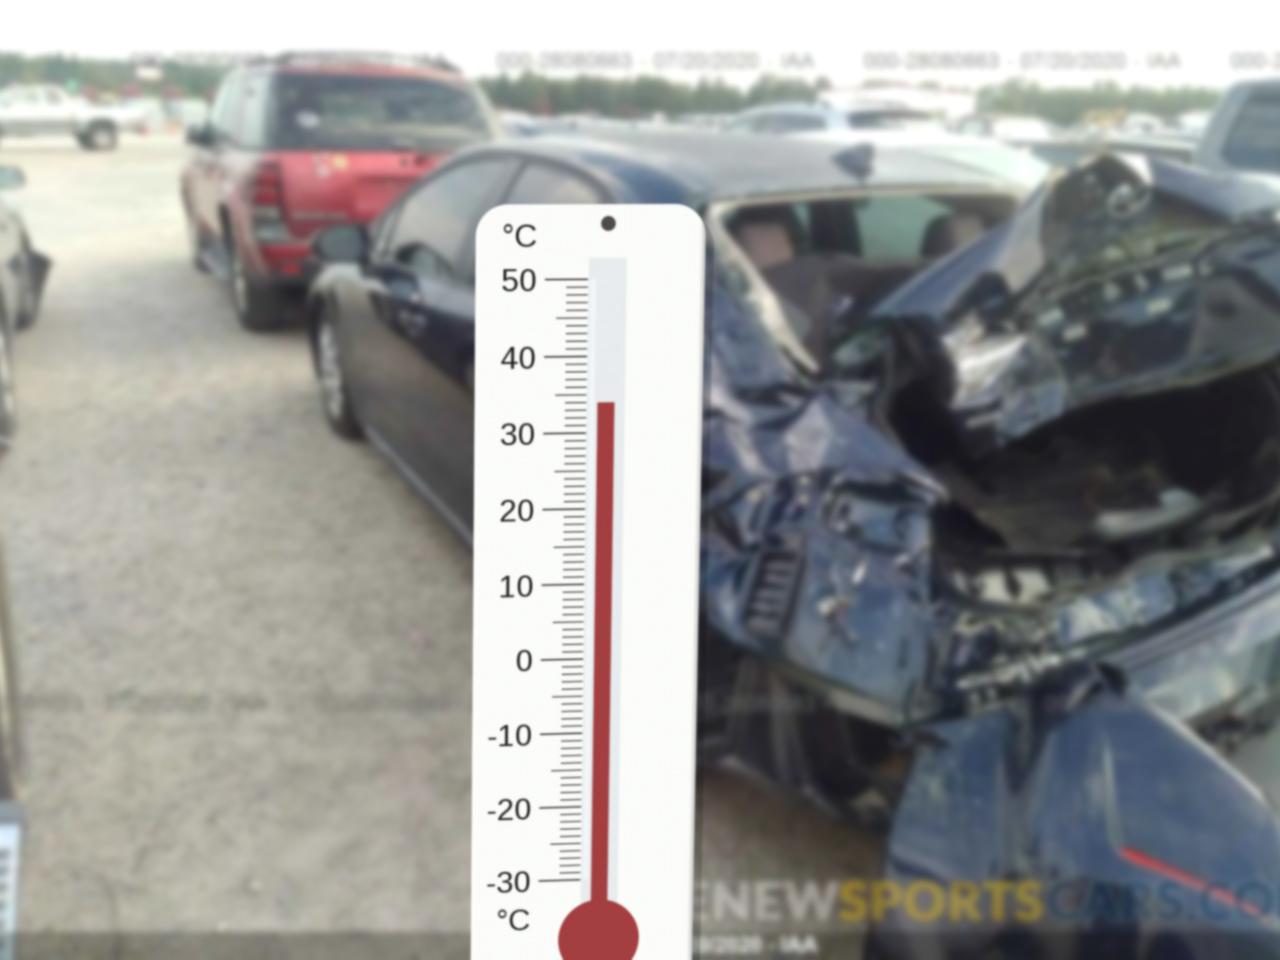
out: 34 °C
